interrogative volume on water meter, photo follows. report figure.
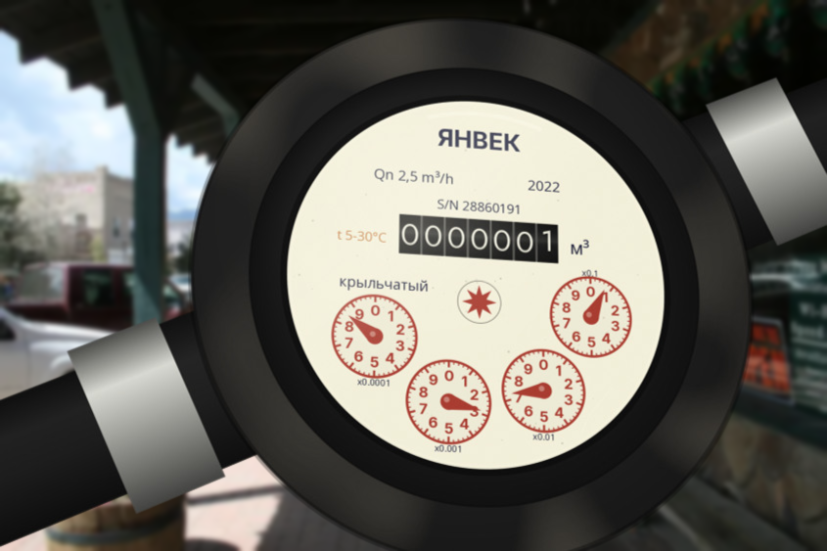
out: 1.0728 m³
